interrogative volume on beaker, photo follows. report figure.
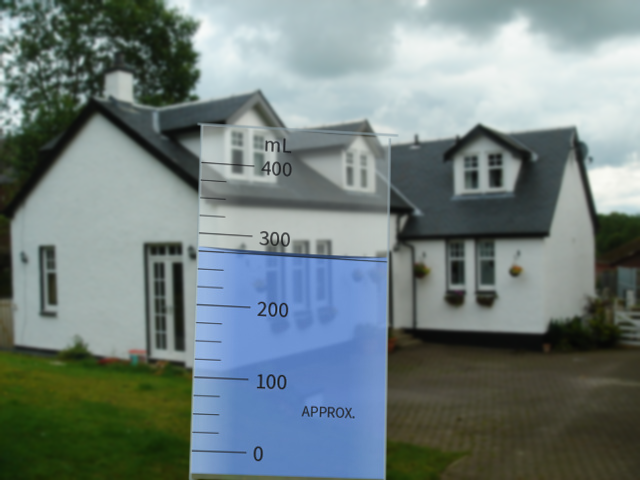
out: 275 mL
